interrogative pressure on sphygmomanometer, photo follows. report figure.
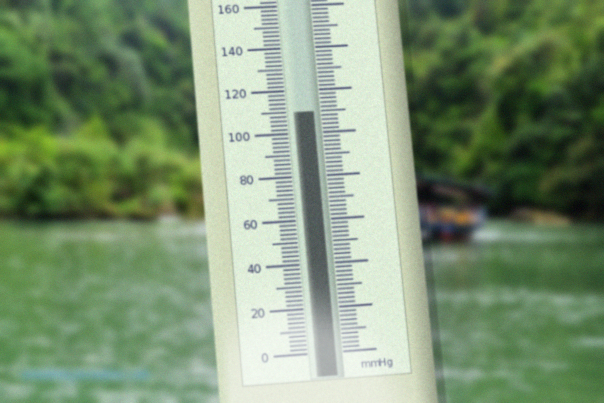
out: 110 mmHg
